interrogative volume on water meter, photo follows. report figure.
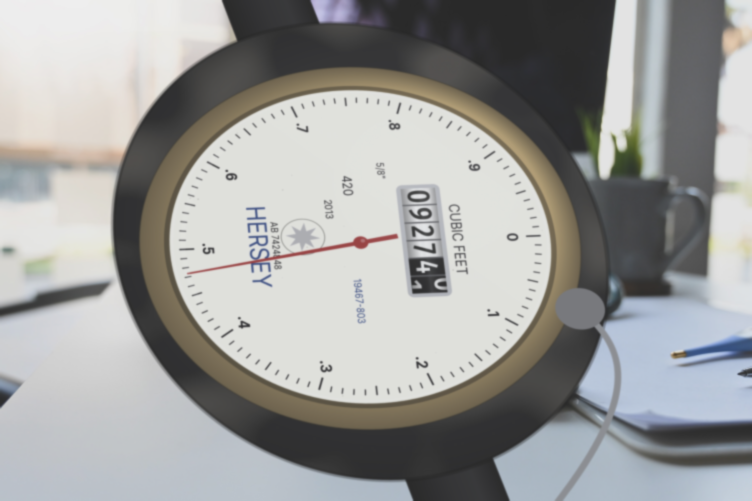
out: 92740.47 ft³
